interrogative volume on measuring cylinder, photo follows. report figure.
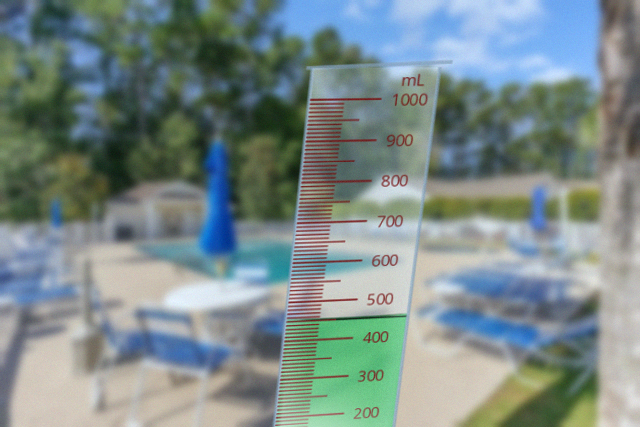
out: 450 mL
